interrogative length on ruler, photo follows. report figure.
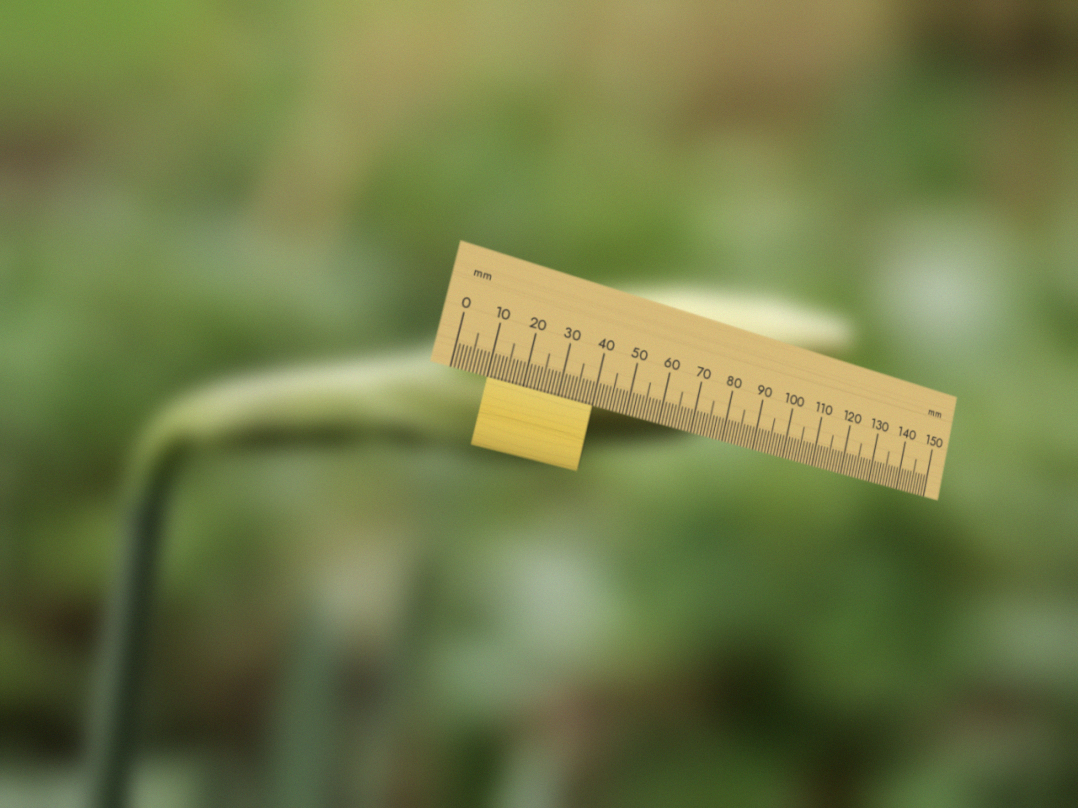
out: 30 mm
